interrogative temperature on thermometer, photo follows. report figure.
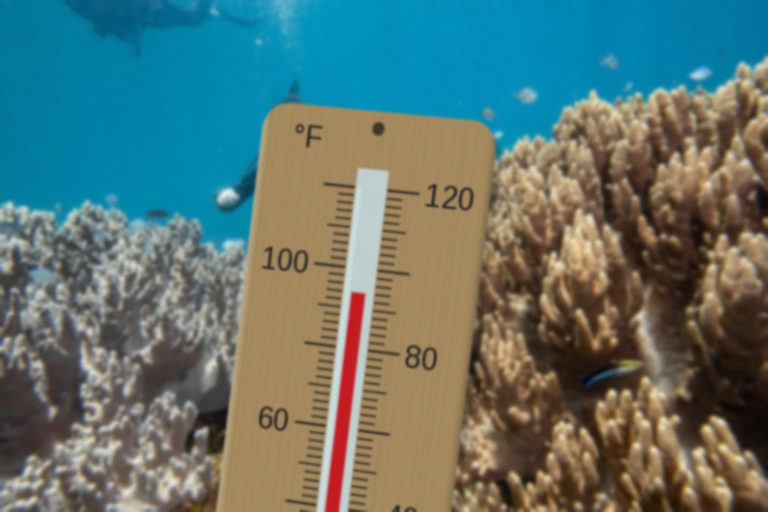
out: 94 °F
